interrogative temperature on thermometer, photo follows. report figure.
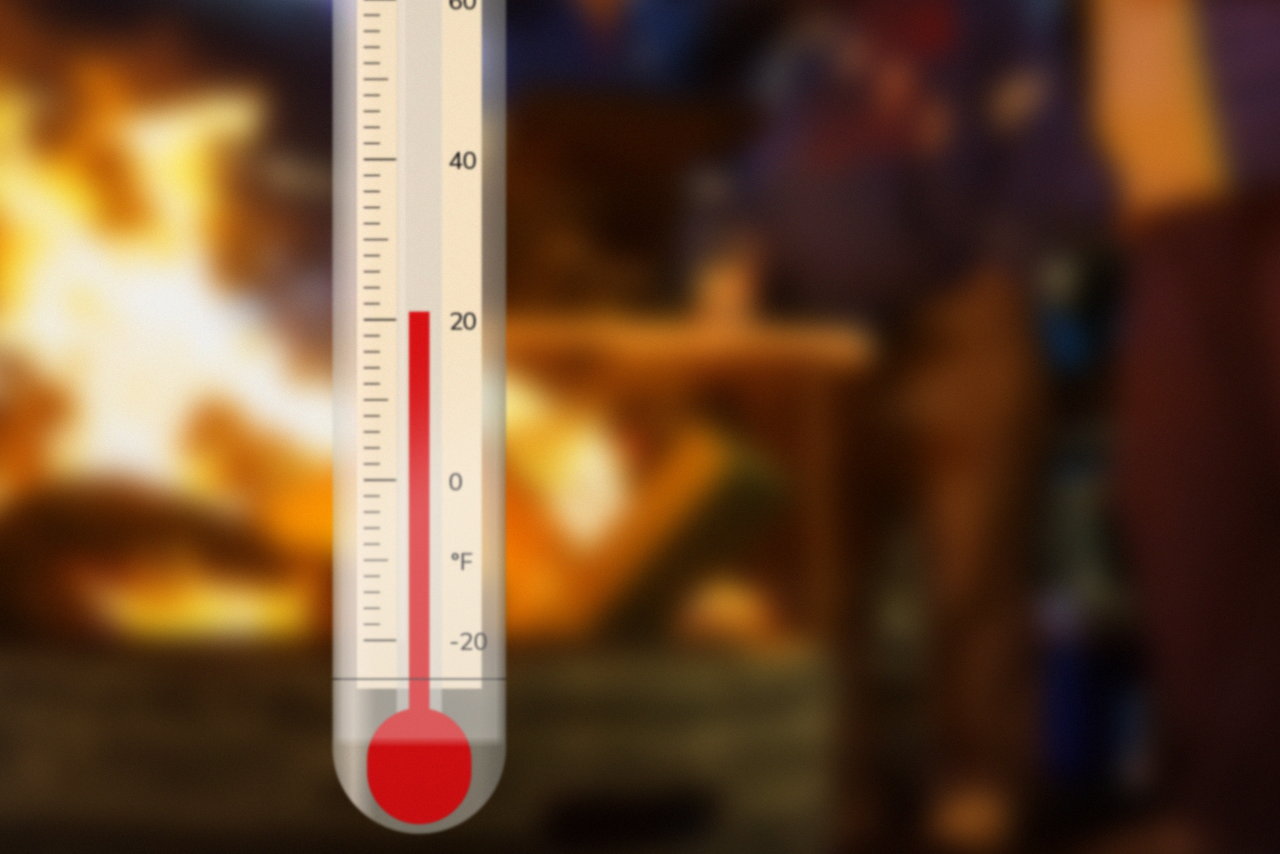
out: 21 °F
